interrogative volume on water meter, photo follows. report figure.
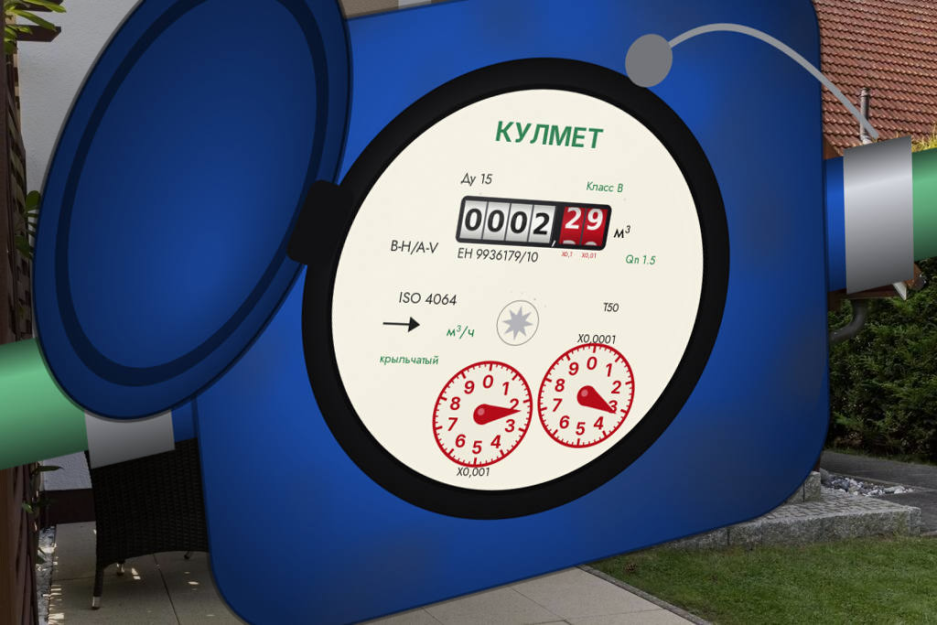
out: 2.2923 m³
